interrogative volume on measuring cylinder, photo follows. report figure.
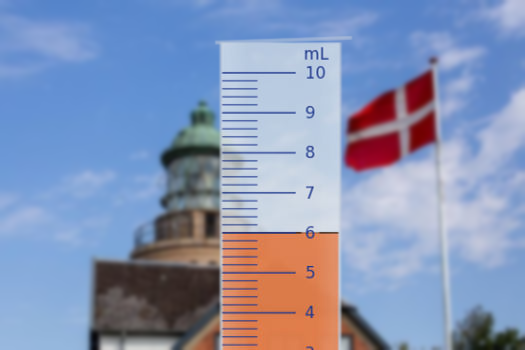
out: 6 mL
